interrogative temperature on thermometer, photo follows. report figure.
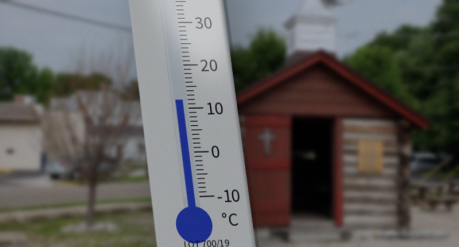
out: 12 °C
